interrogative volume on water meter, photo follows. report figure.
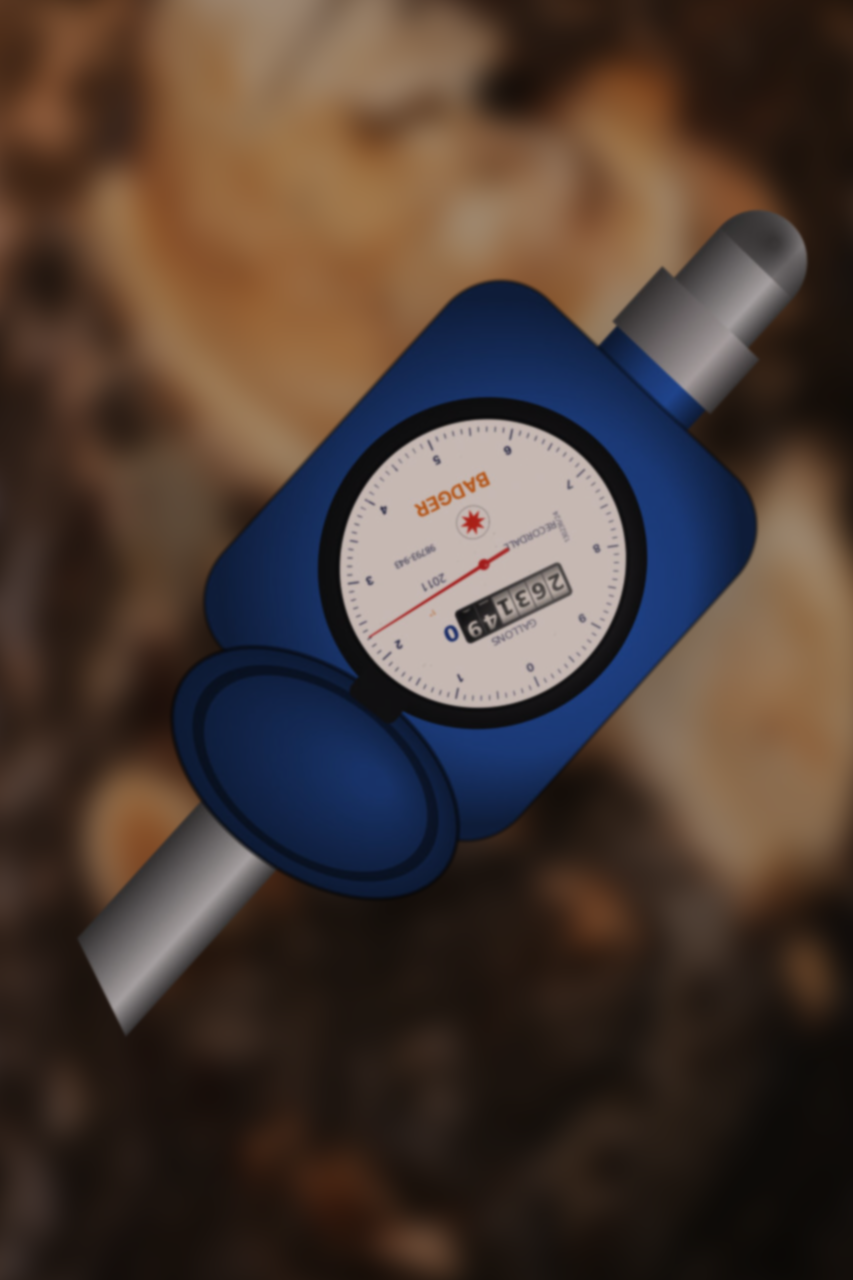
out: 2631492.3 gal
